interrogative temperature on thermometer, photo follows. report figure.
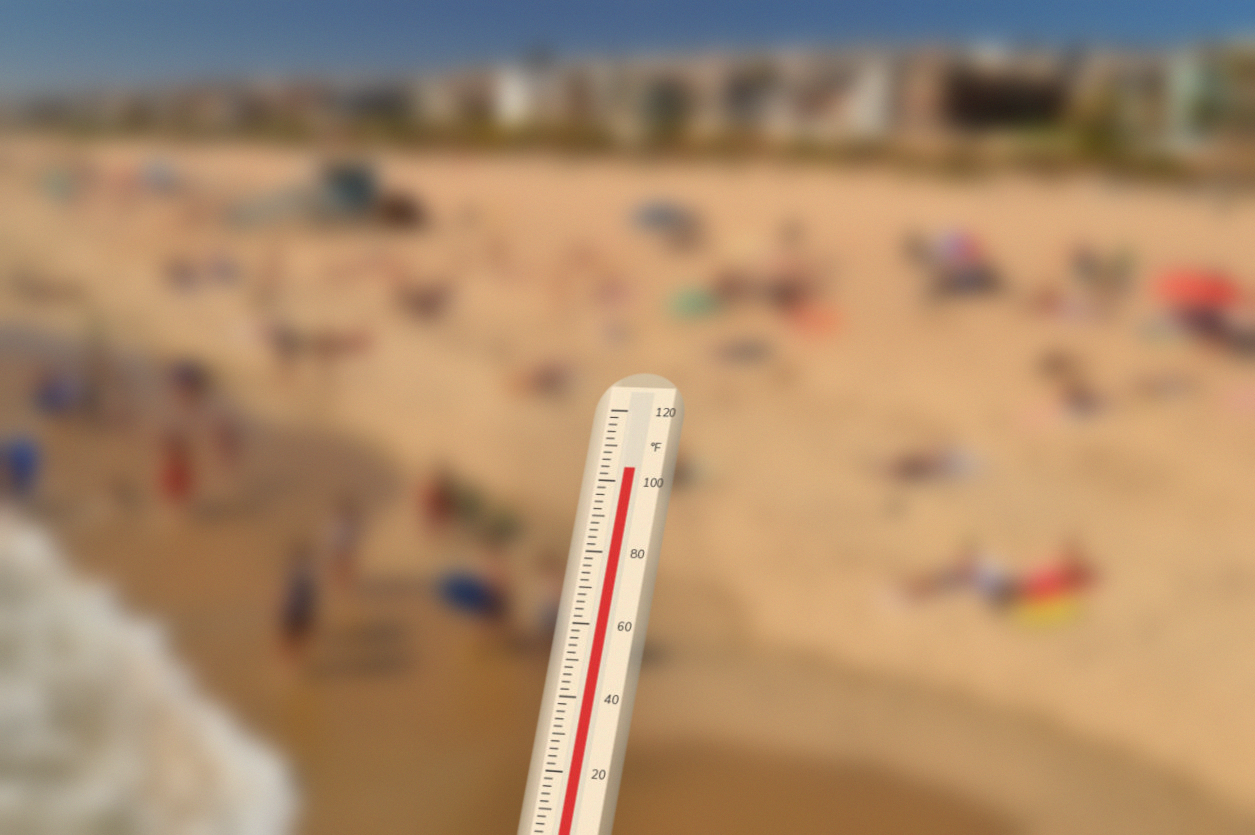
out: 104 °F
